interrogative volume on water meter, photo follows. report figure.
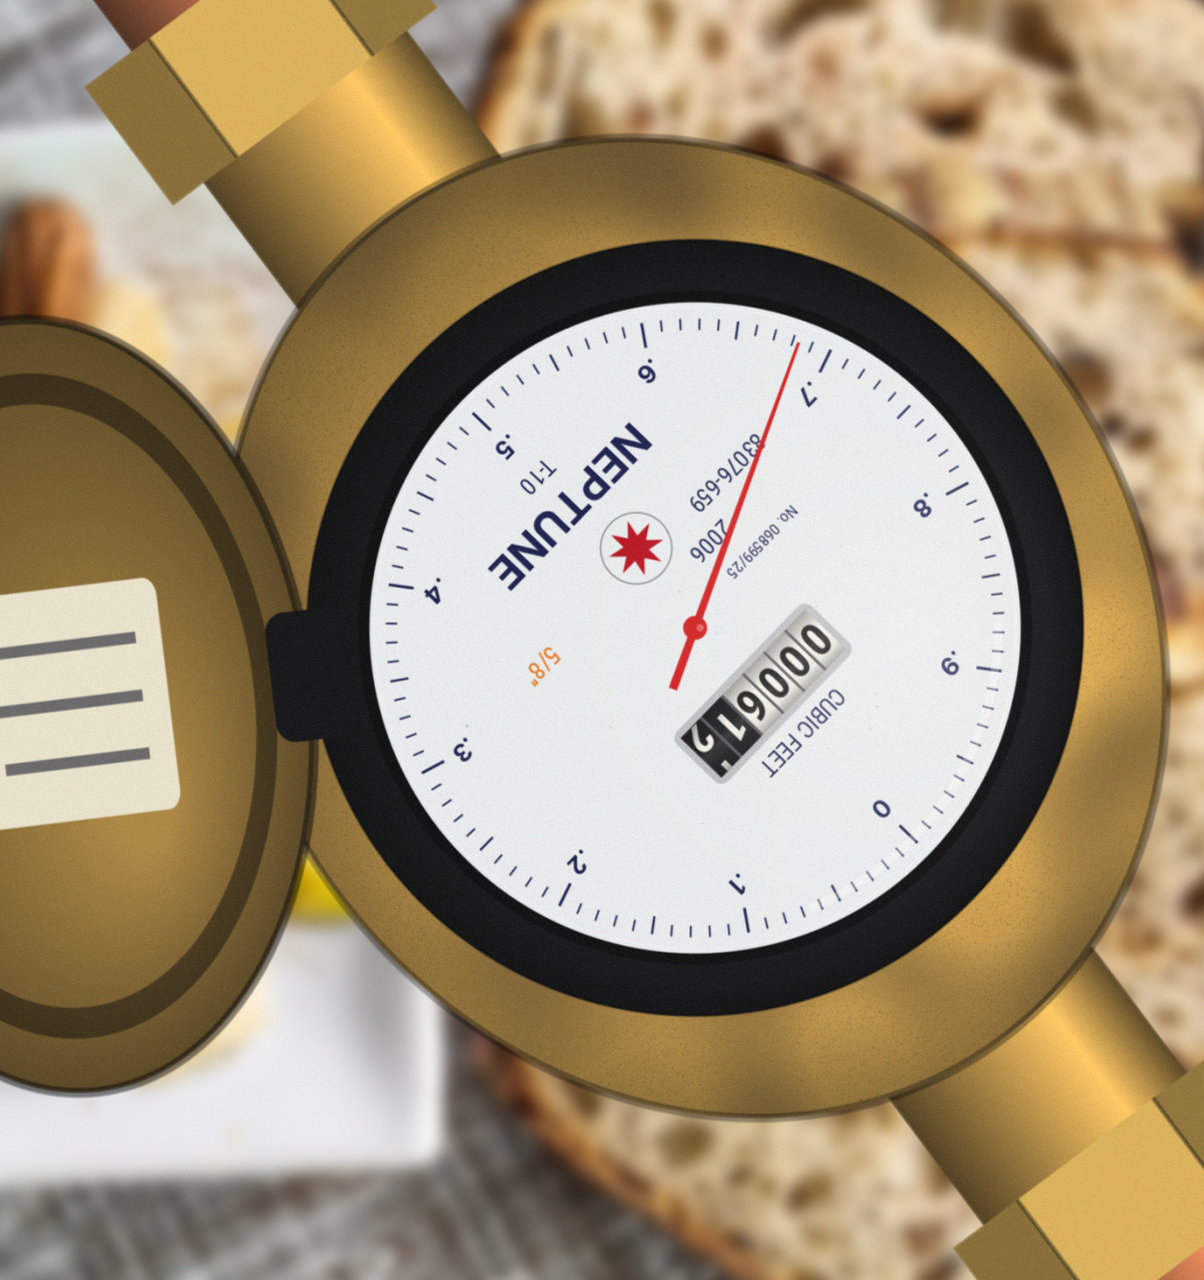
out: 611.68 ft³
